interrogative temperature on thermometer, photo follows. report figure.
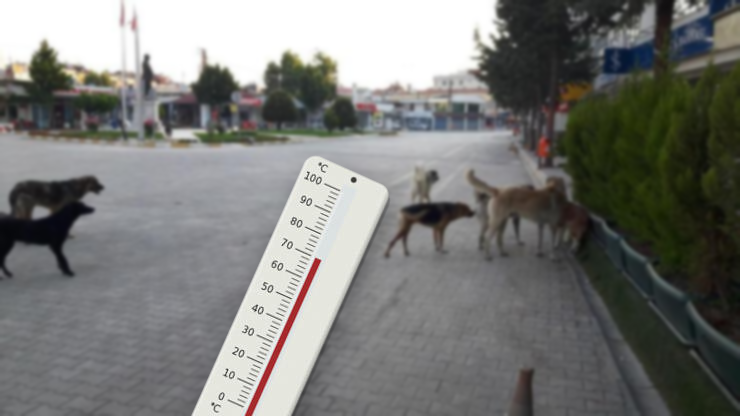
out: 70 °C
